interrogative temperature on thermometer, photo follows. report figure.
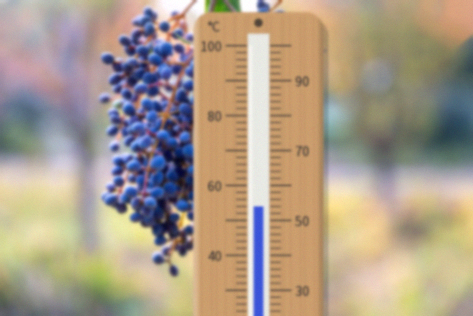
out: 54 °C
